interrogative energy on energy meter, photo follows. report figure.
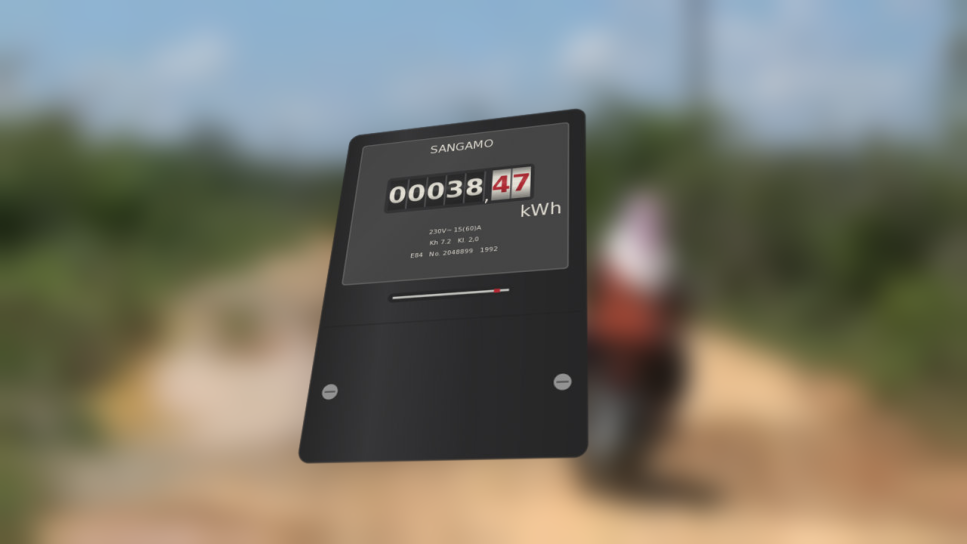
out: 38.47 kWh
